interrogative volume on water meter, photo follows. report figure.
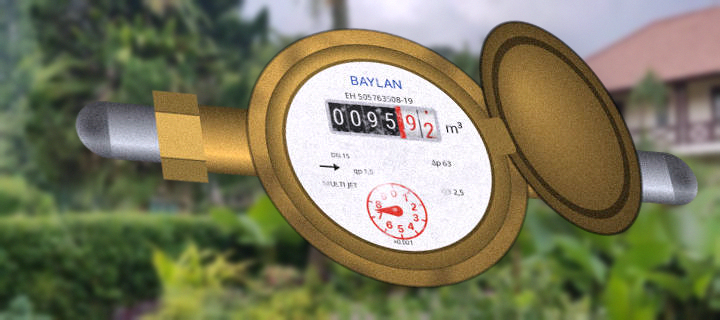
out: 95.917 m³
